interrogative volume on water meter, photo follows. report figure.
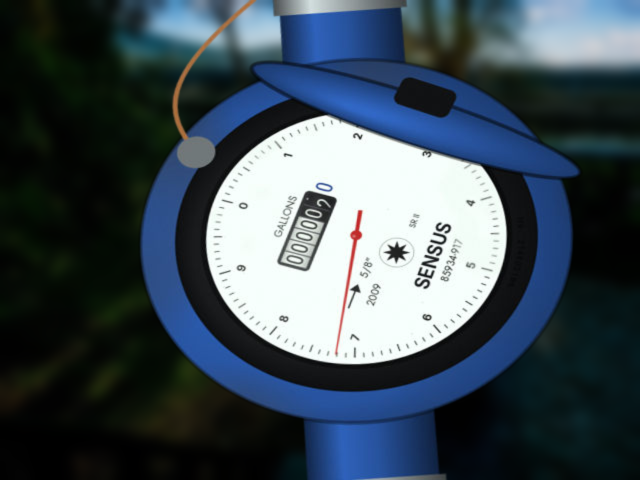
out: 17.2 gal
